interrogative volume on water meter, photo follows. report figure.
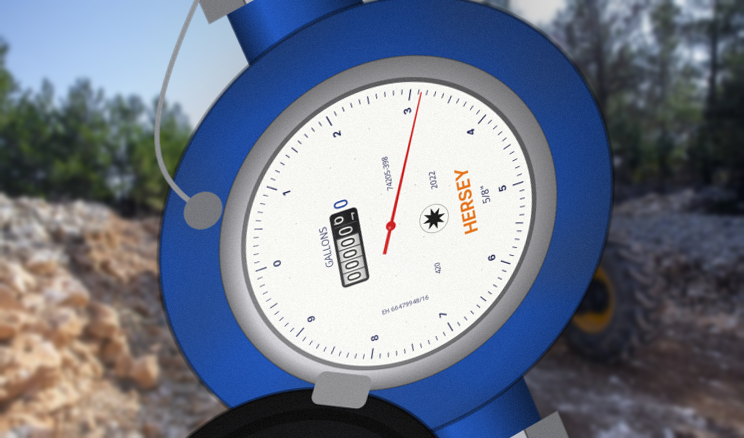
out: 63.1 gal
